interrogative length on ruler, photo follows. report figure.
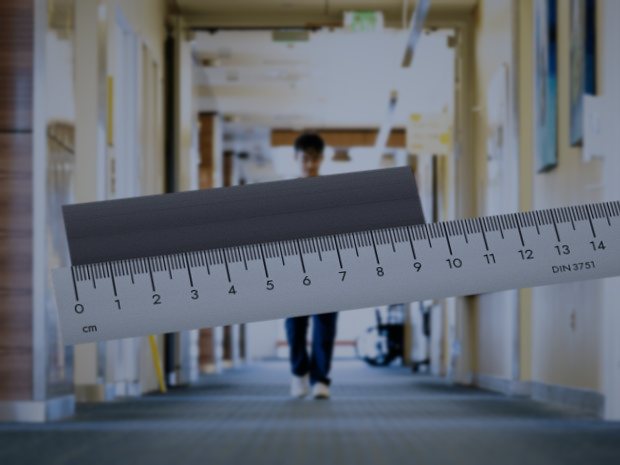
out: 9.5 cm
